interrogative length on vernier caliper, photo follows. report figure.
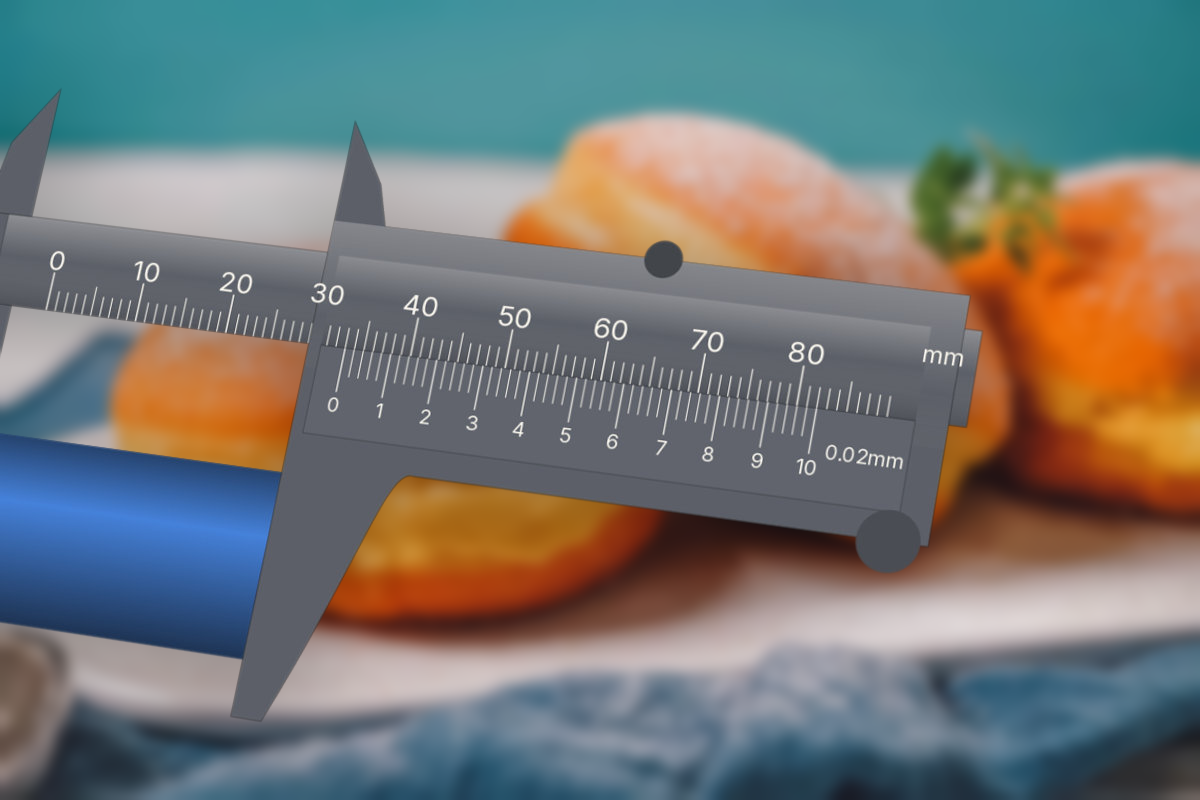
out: 33.0 mm
